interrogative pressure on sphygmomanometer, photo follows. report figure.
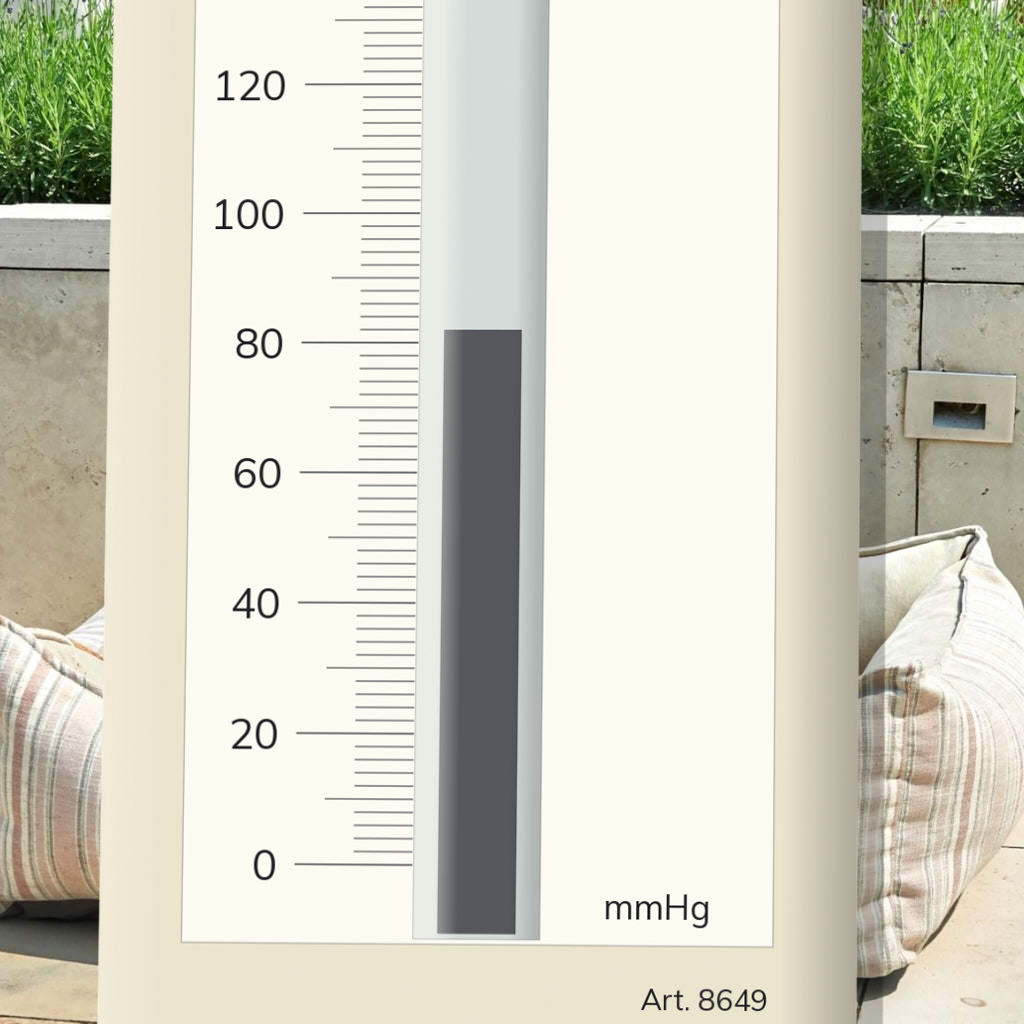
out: 82 mmHg
